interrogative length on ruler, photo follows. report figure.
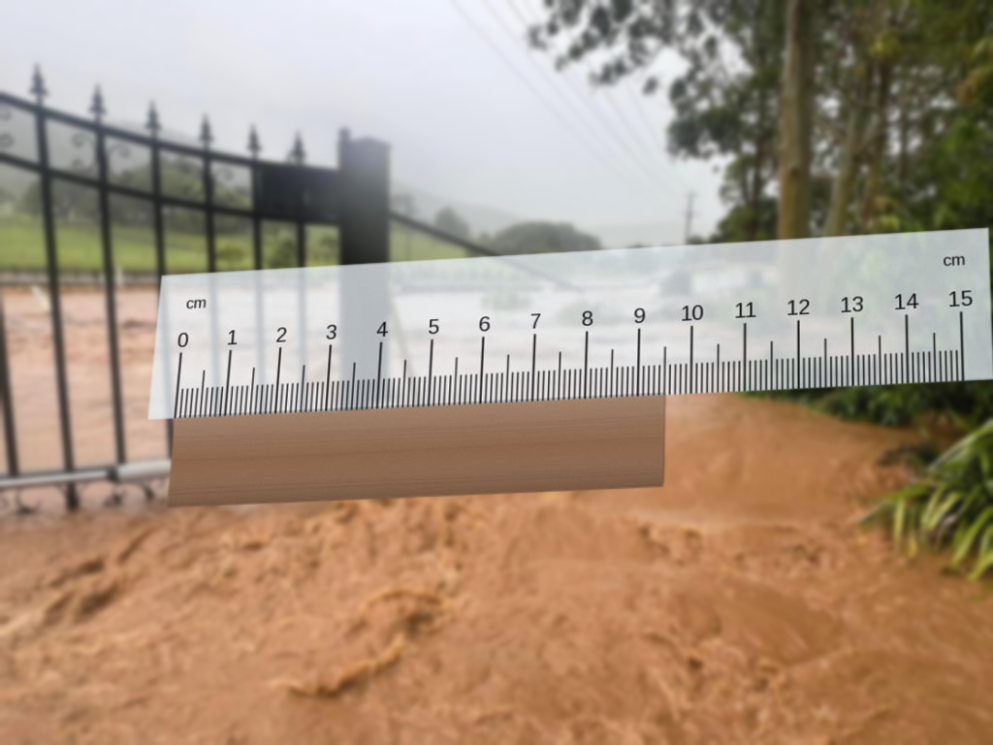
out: 9.5 cm
